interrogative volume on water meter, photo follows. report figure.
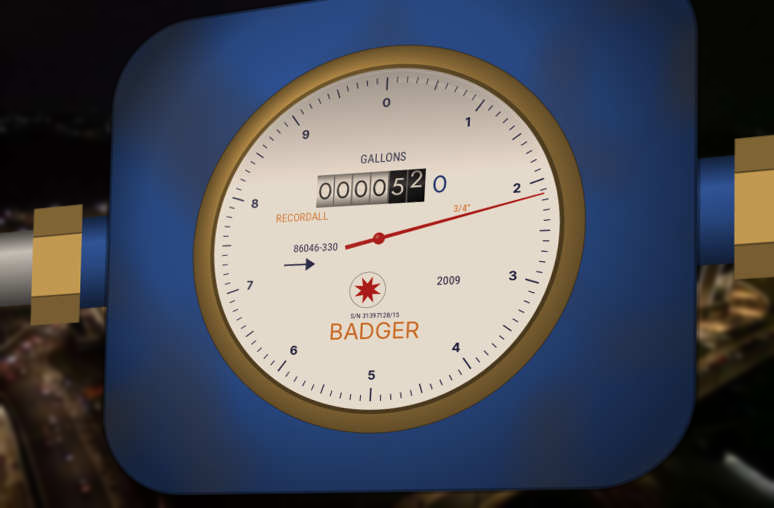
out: 522.1 gal
